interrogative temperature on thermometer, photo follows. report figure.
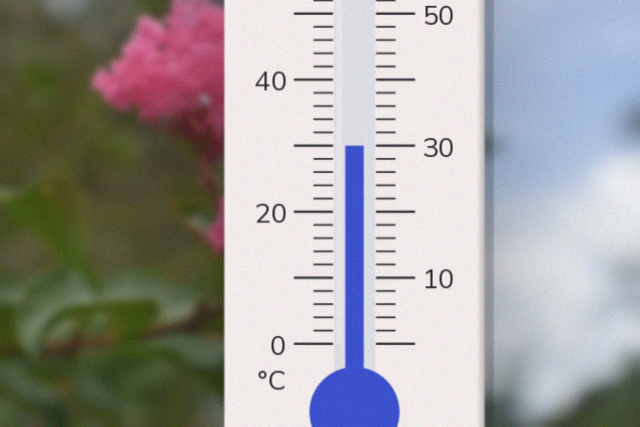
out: 30 °C
